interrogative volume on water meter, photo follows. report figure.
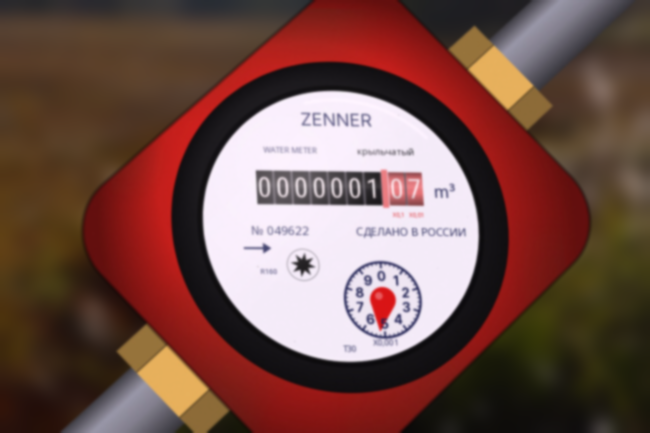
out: 1.075 m³
